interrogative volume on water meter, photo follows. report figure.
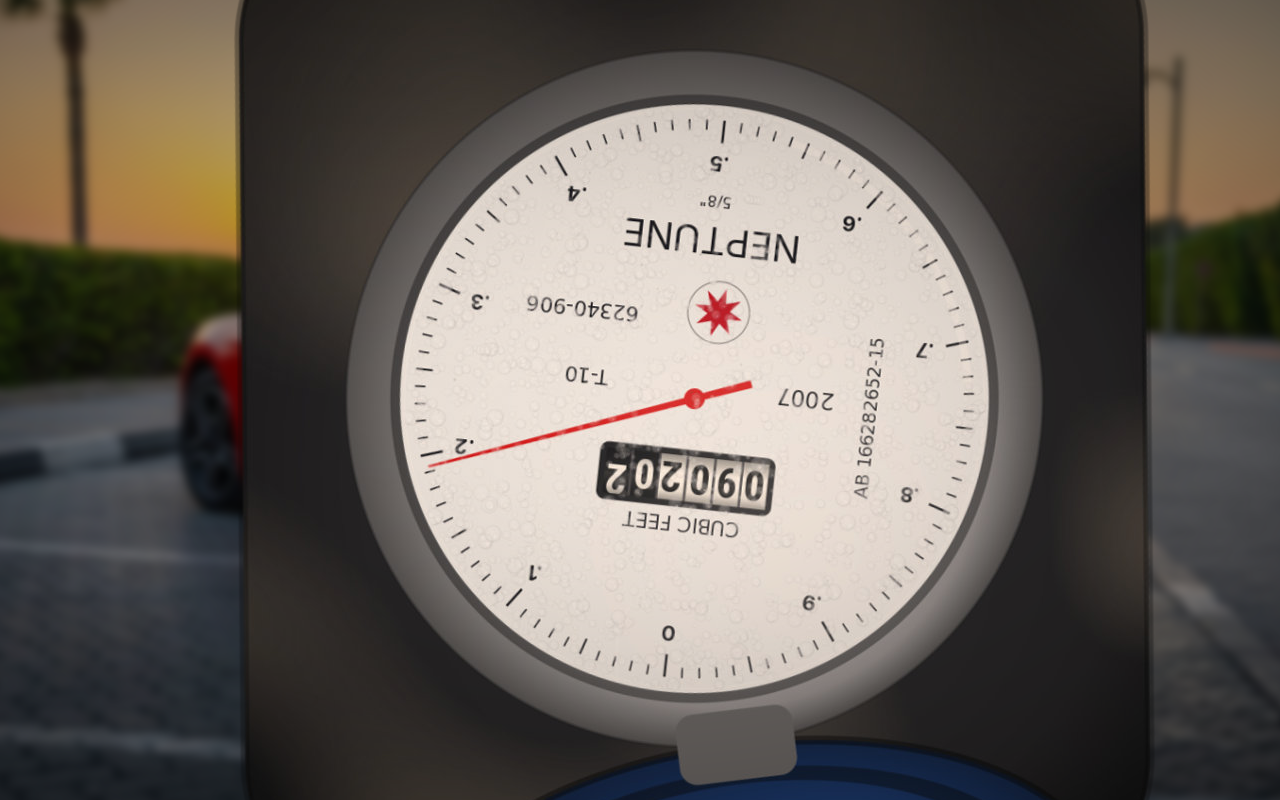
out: 90202.19 ft³
